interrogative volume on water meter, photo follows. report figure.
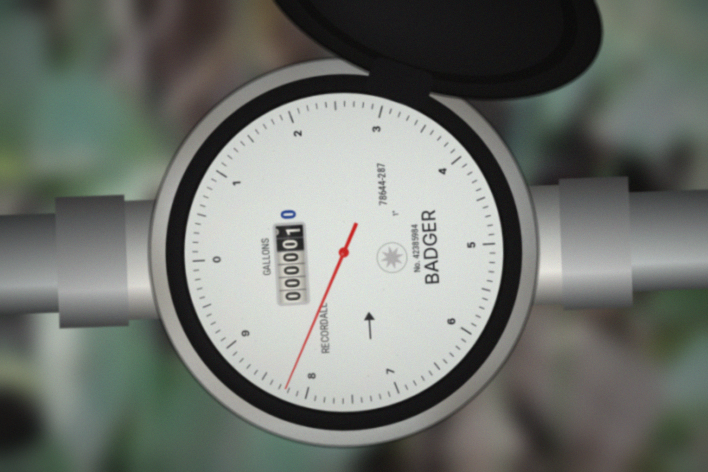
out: 8.2 gal
